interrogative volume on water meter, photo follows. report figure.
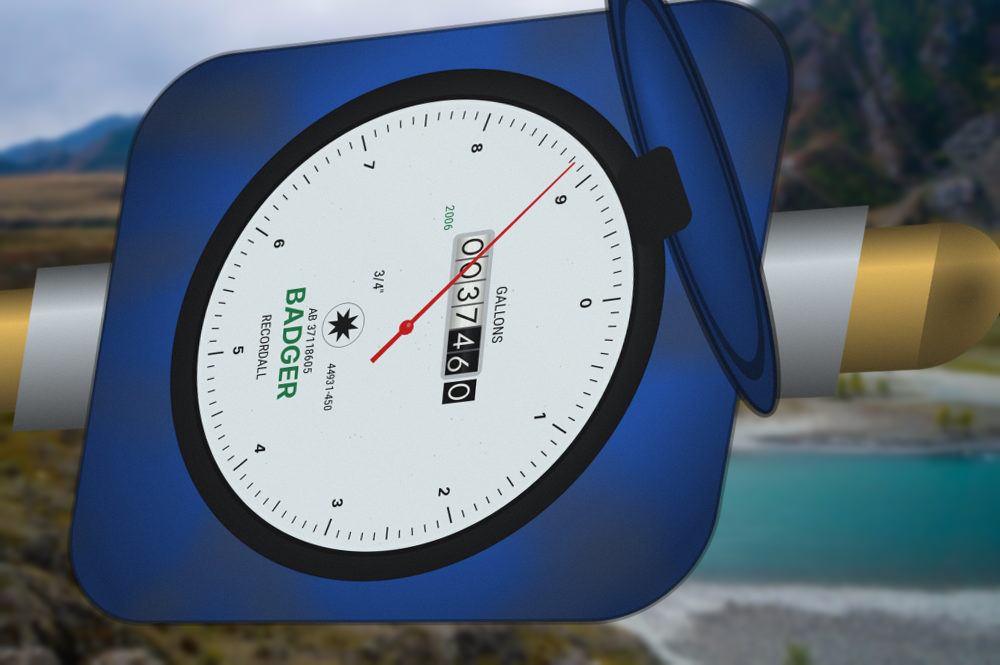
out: 37458.8 gal
